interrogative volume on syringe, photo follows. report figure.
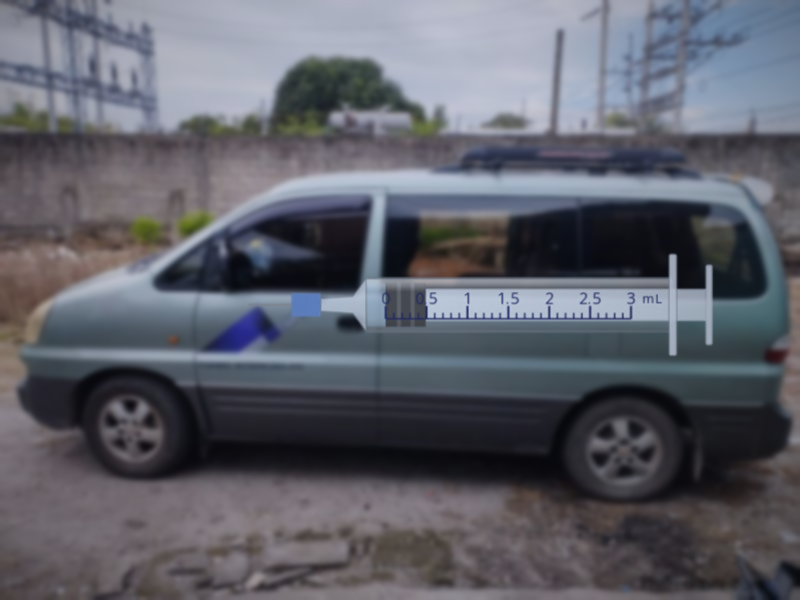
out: 0 mL
